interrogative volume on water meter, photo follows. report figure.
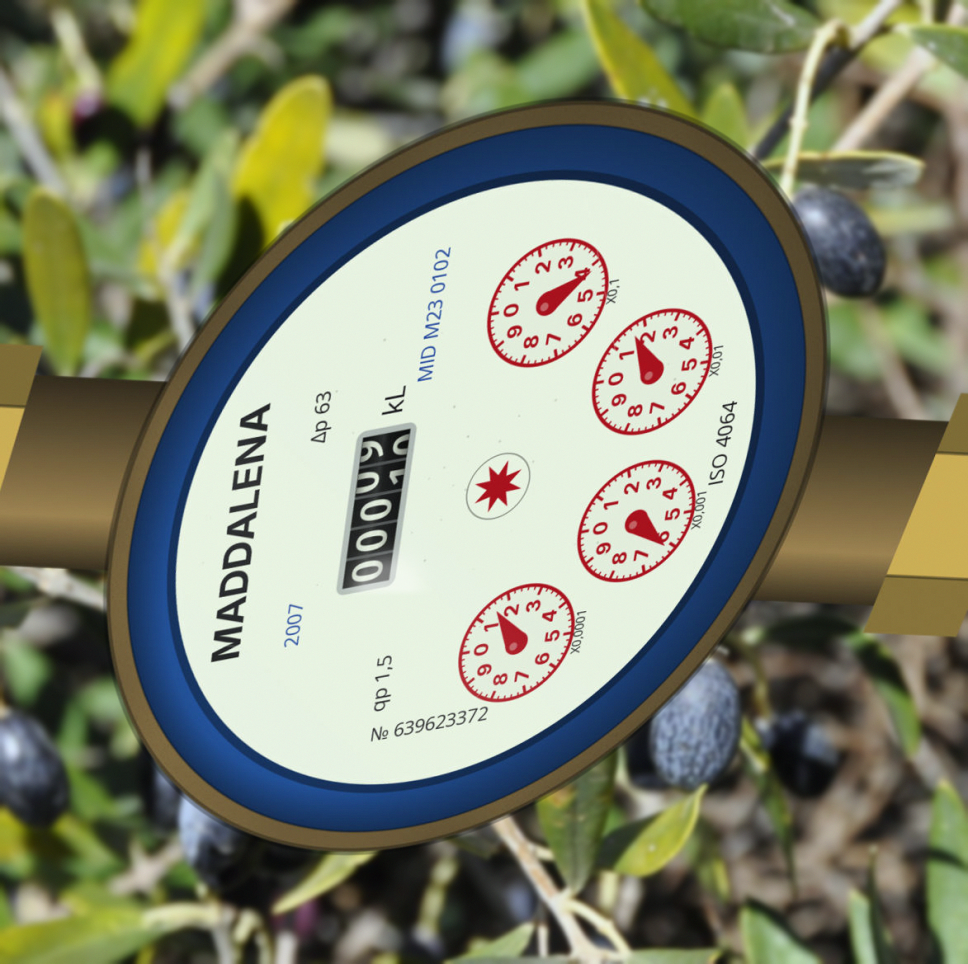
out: 9.4161 kL
